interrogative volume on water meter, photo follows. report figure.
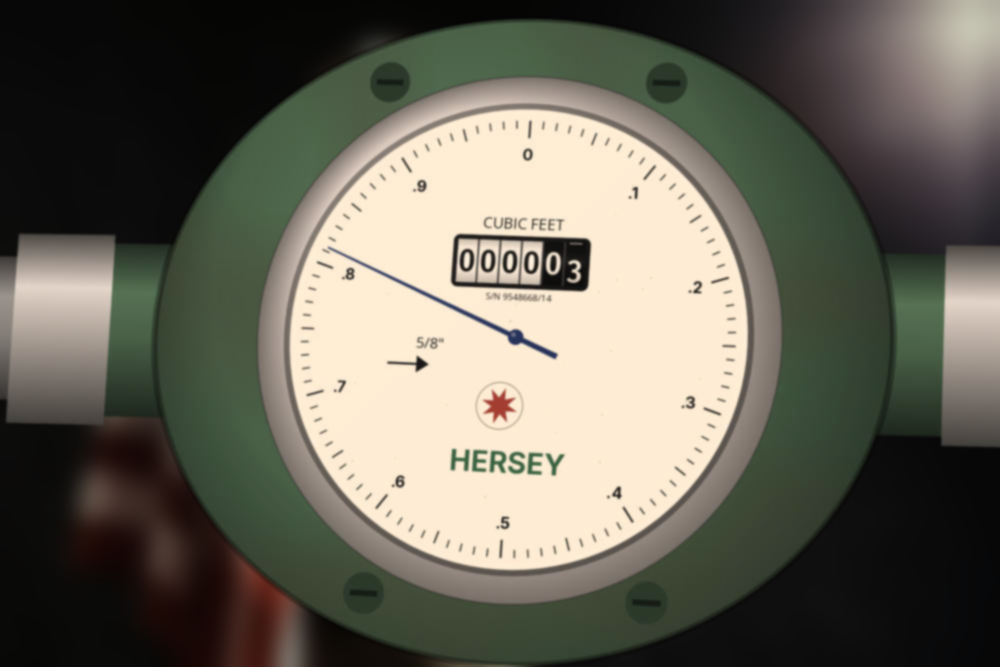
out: 2.81 ft³
